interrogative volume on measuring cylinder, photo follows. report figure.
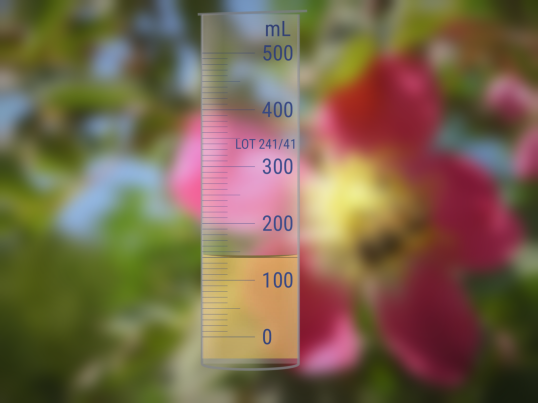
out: 140 mL
